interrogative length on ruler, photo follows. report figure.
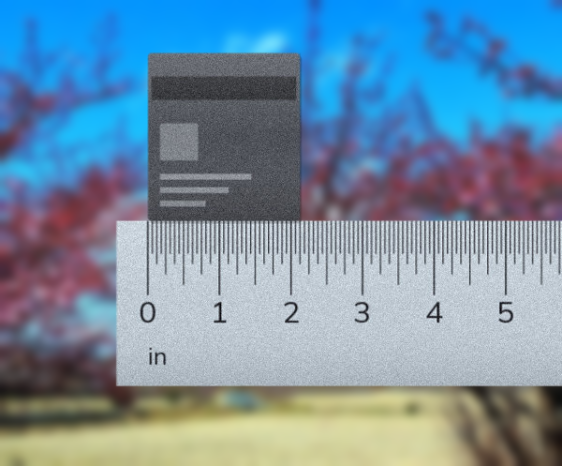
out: 2.125 in
